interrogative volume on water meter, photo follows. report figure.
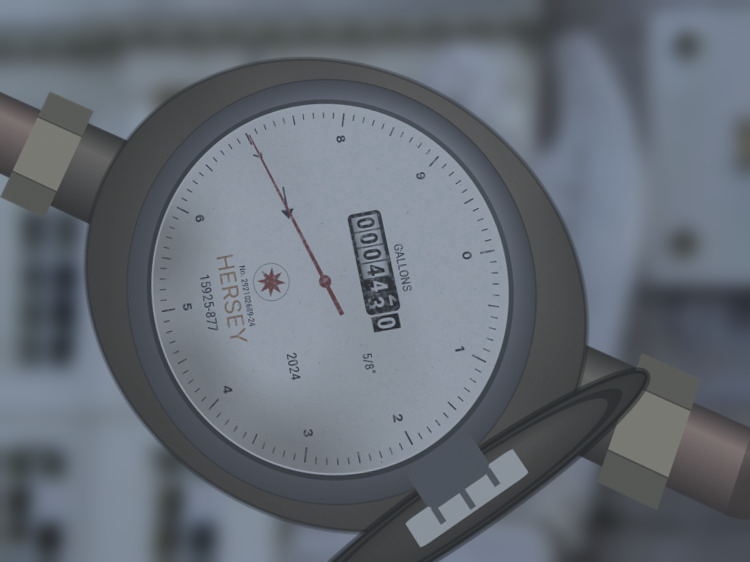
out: 4427.0 gal
